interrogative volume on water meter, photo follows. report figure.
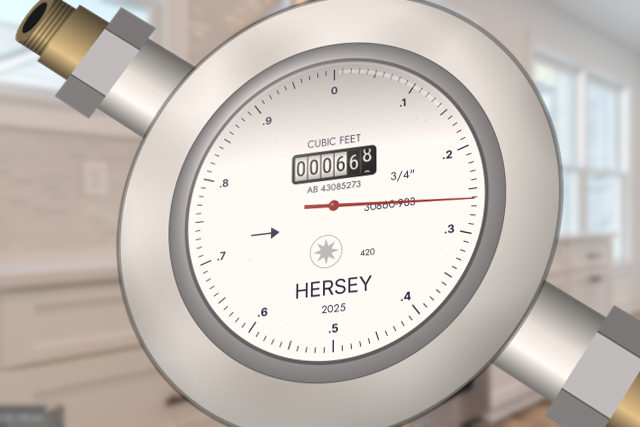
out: 668.26 ft³
